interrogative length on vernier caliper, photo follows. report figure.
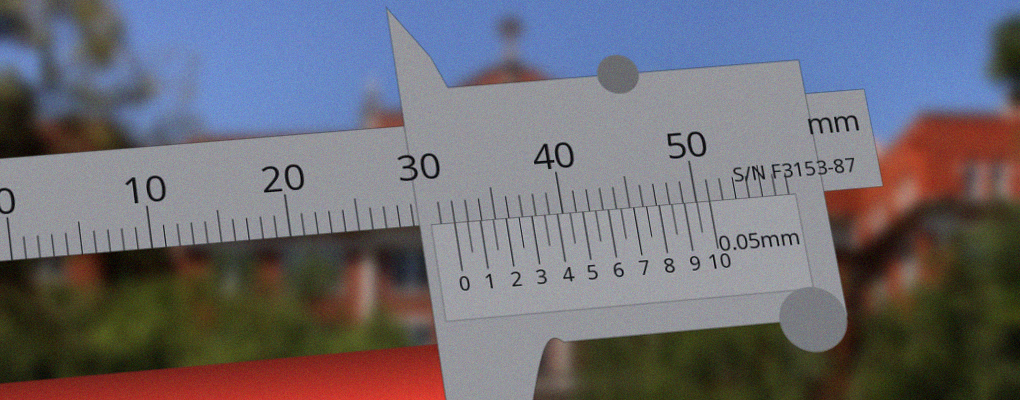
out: 32.0 mm
